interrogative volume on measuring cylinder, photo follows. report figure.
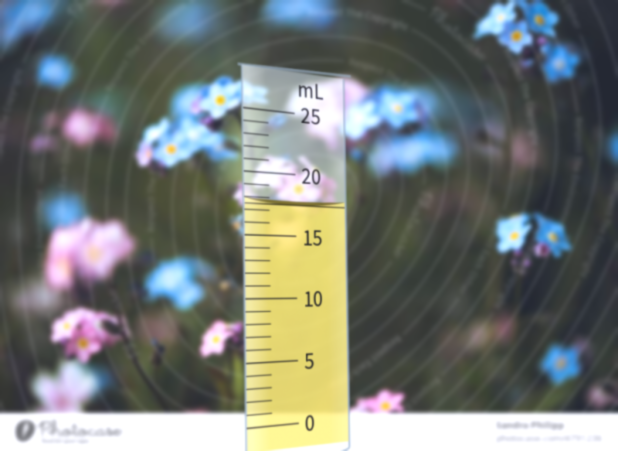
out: 17.5 mL
